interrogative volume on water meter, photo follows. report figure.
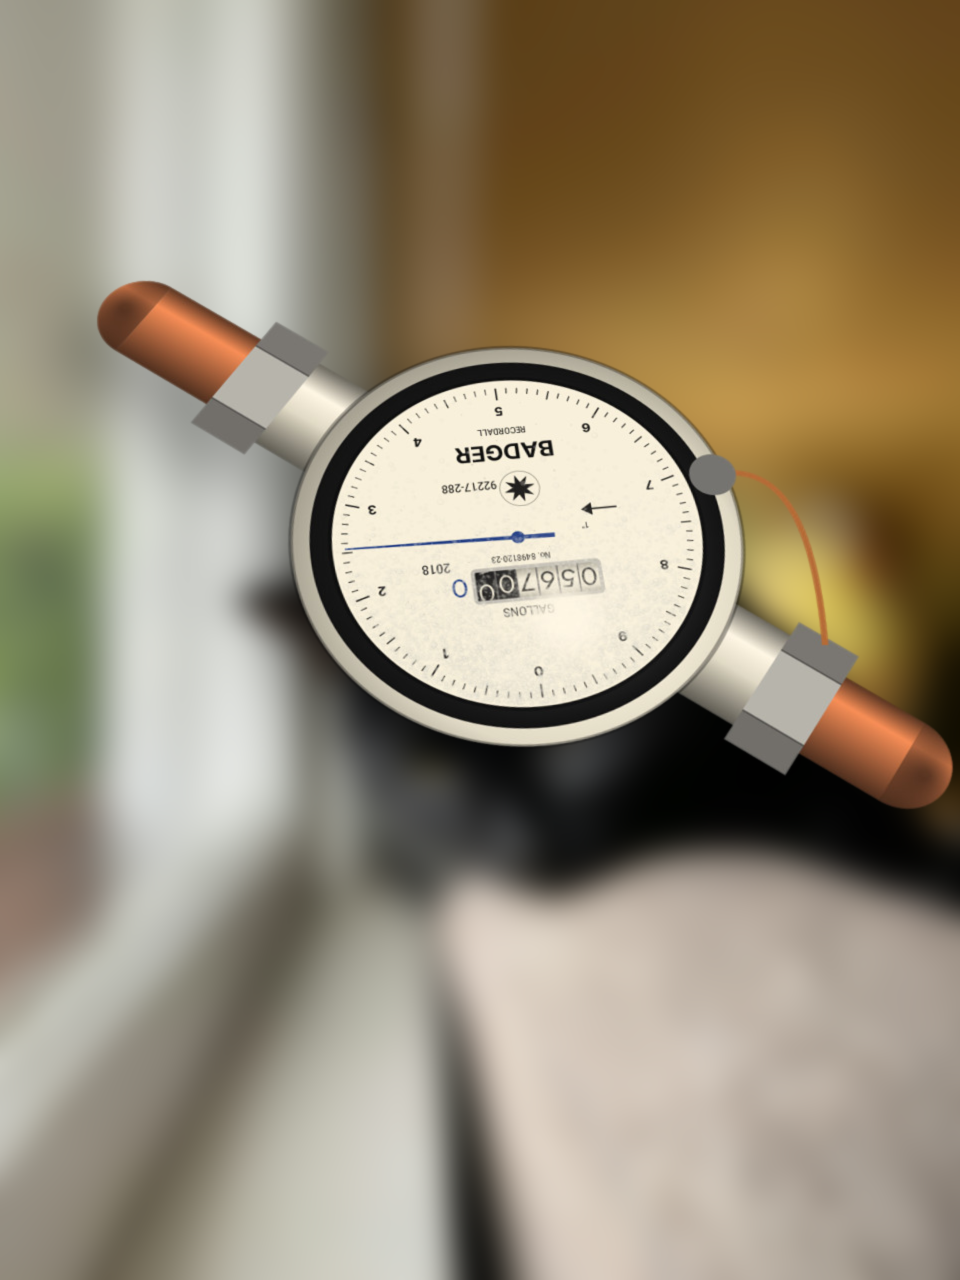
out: 567002.5 gal
